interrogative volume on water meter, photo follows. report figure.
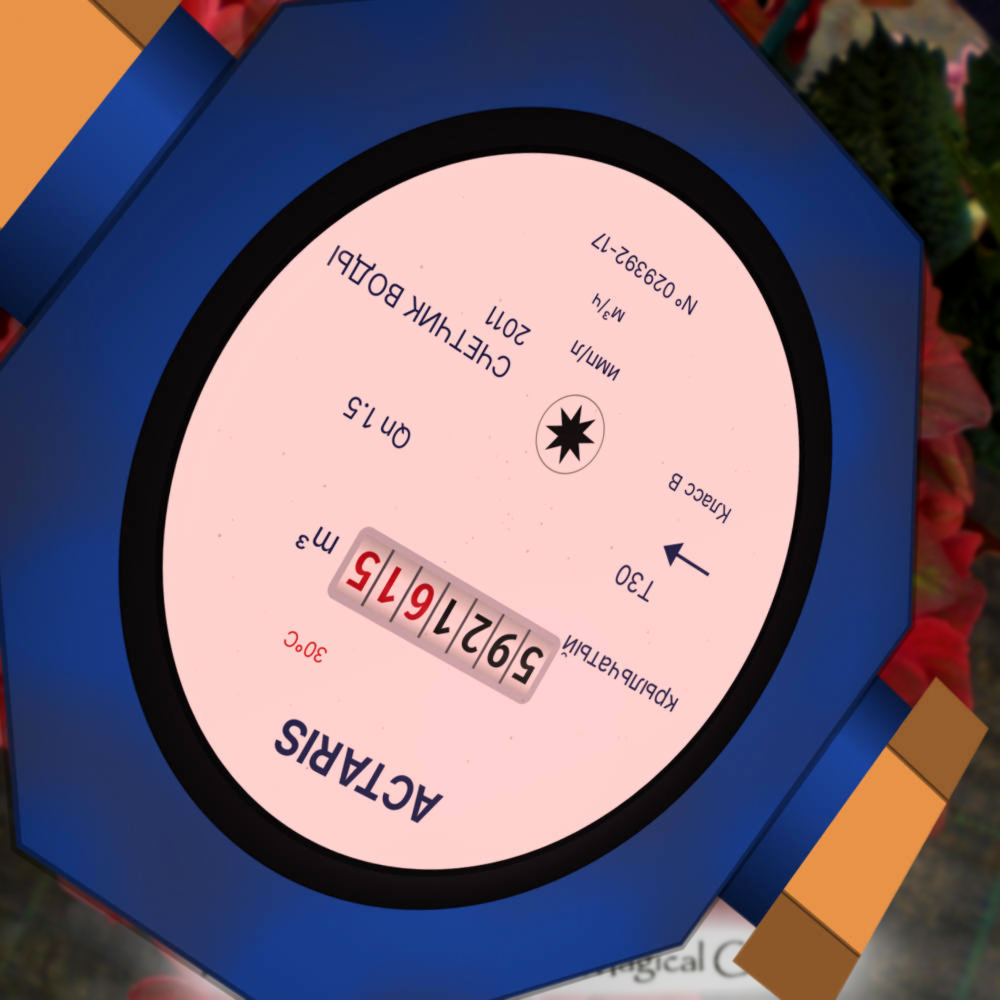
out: 5921.615 m³
